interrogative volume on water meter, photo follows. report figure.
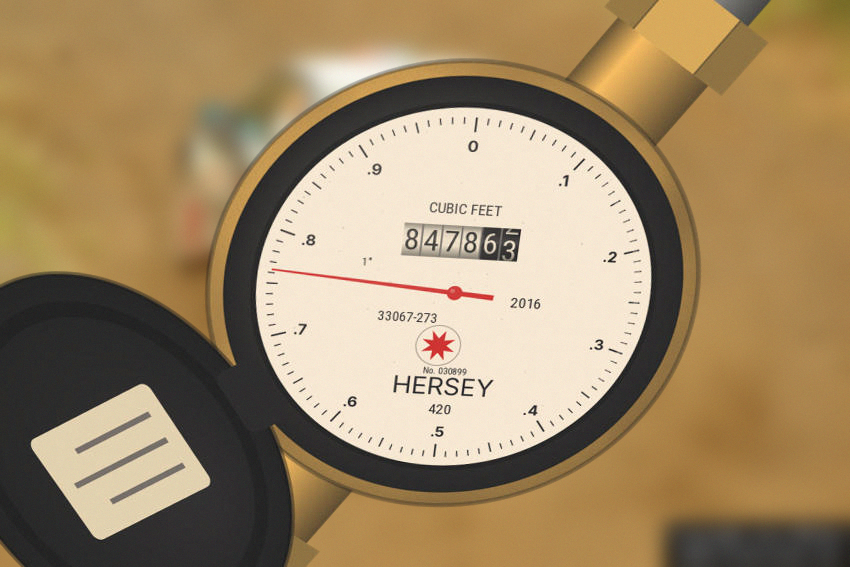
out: 847862.76 ft³
